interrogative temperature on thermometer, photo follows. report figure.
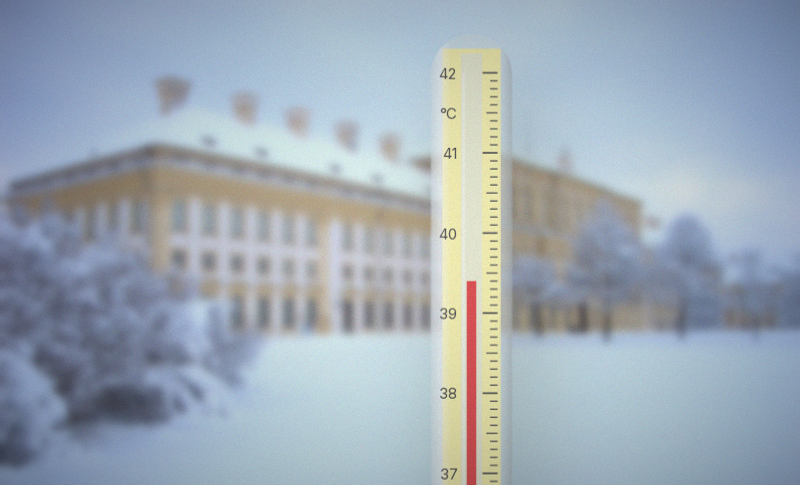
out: 39.4 °C
